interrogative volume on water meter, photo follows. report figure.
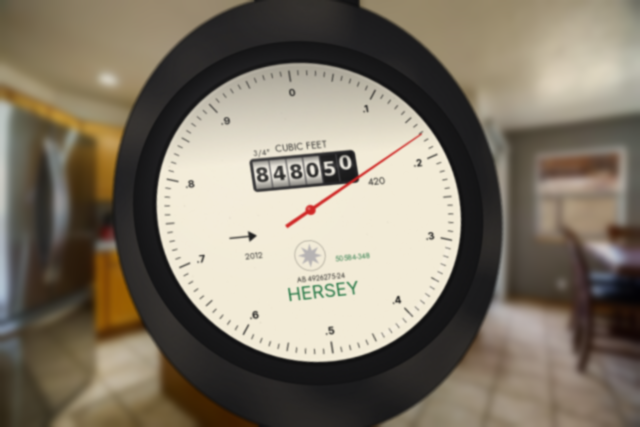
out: 848050.17 ft³
